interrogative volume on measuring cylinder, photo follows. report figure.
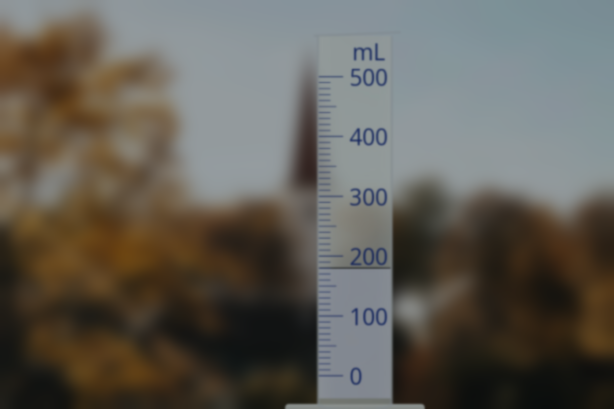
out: 180 mL
